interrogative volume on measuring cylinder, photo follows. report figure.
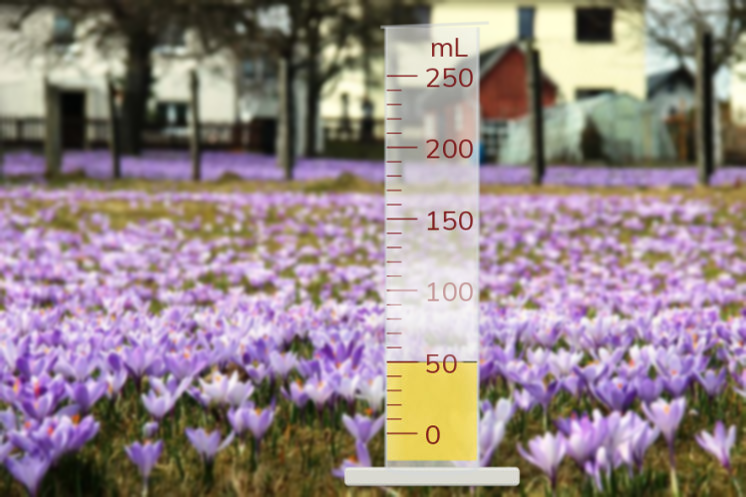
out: 50 mL
